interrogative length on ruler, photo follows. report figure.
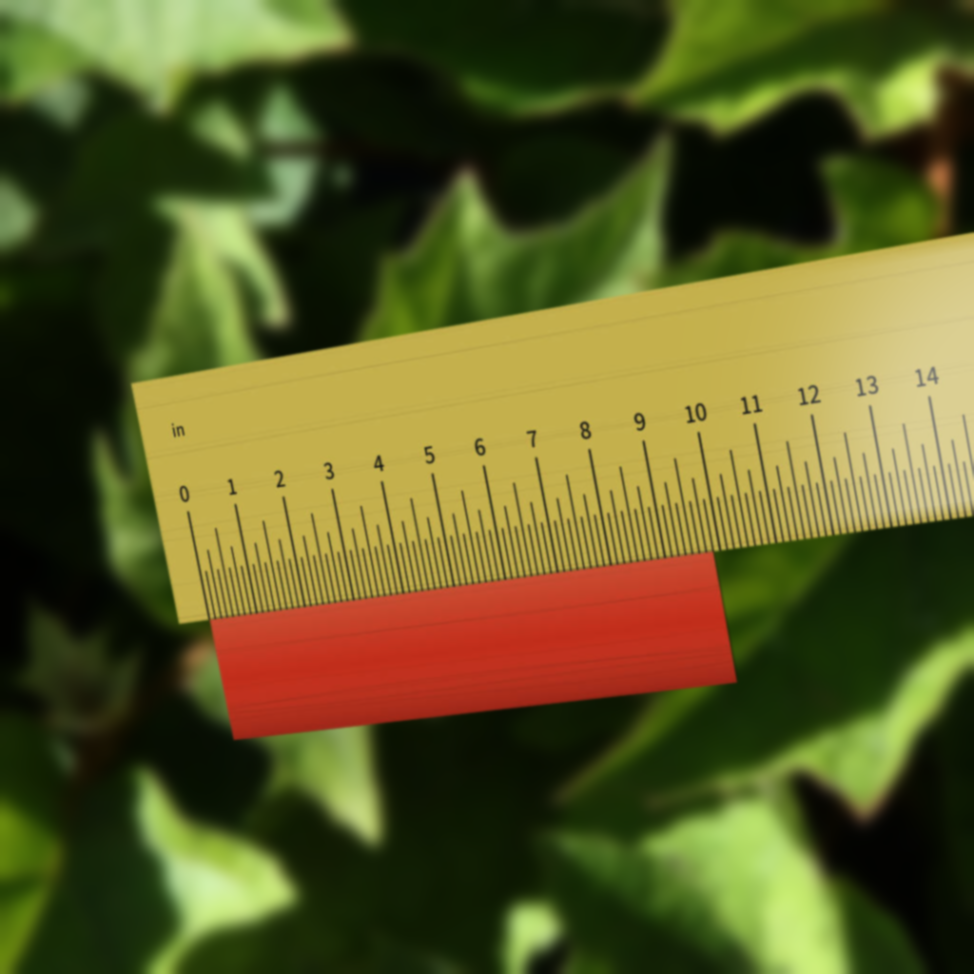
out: 9.875 in
